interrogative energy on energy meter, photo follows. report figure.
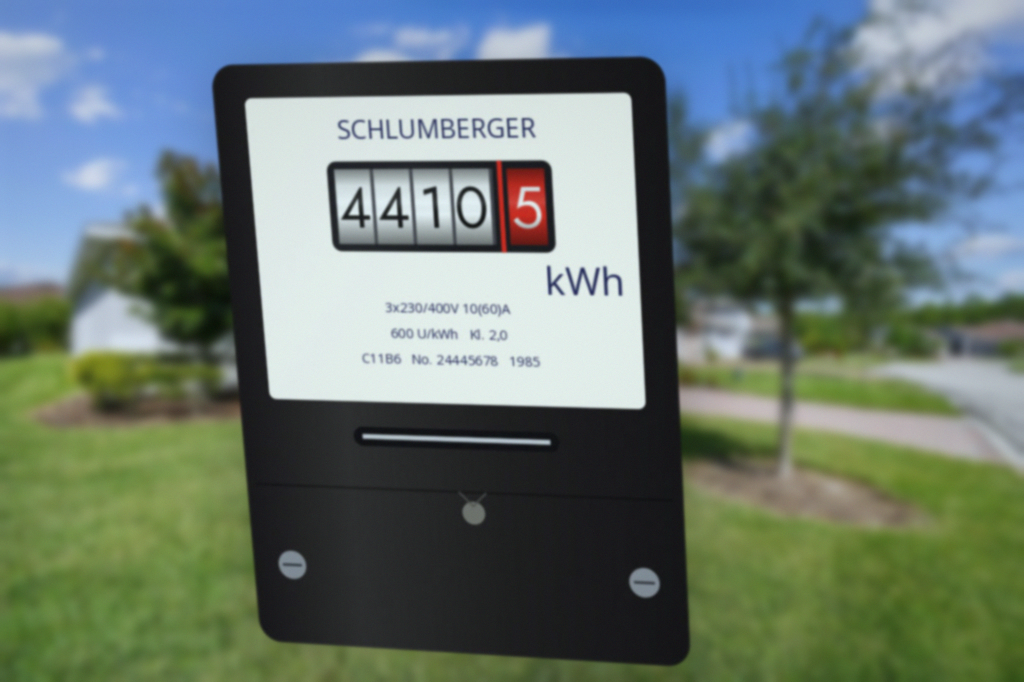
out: 4410.5 kWh
